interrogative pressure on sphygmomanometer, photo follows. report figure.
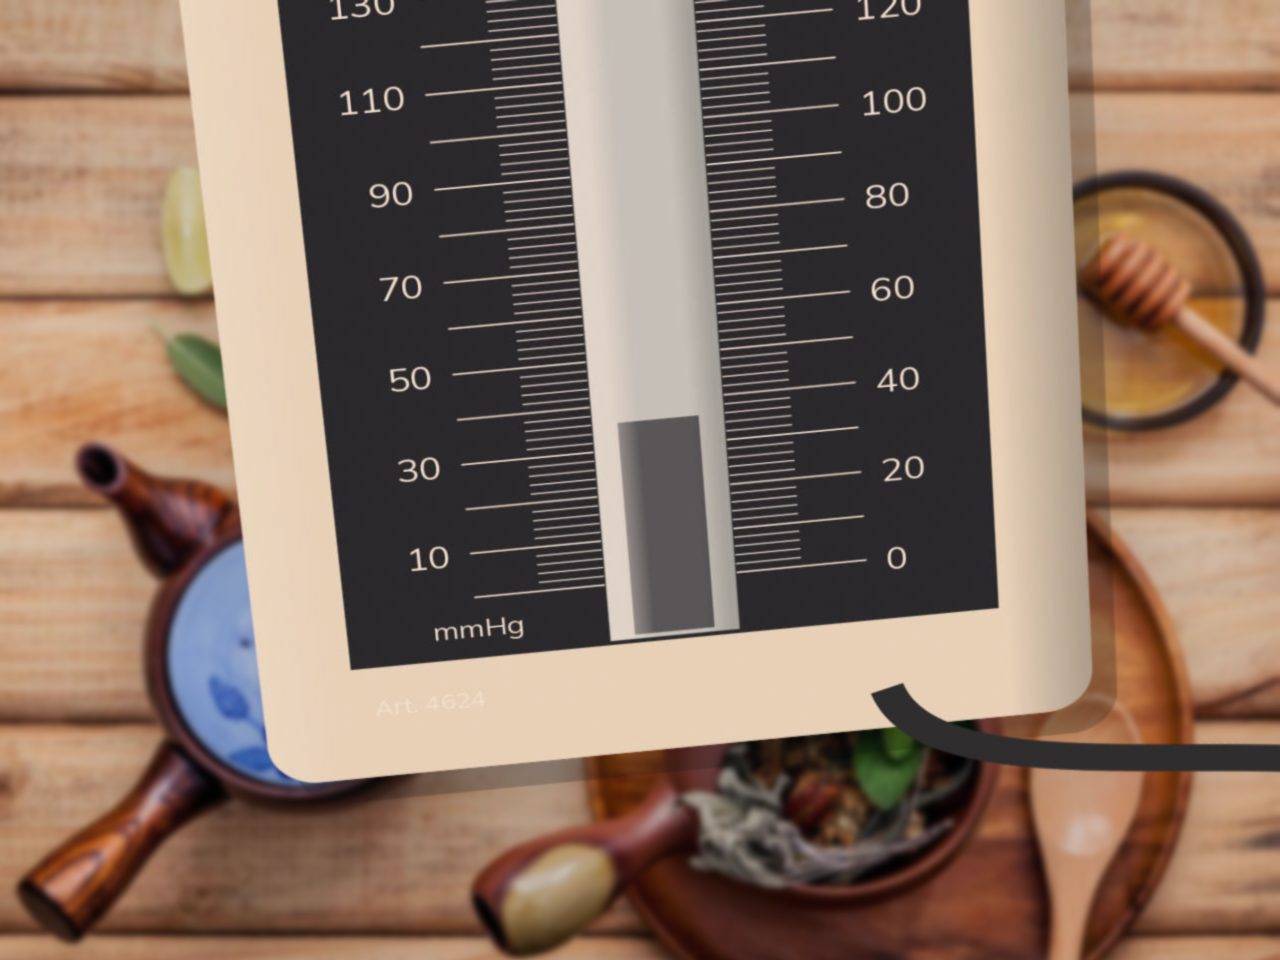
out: 36 mmHg
